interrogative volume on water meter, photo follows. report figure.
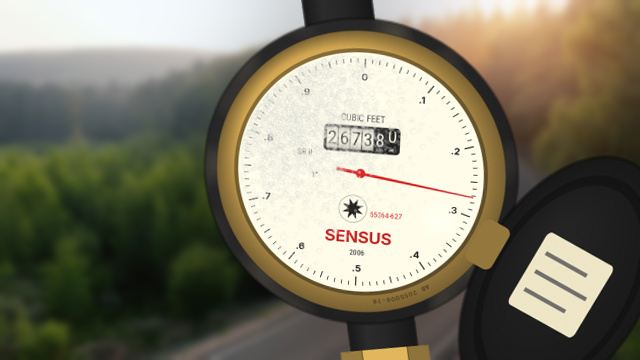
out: 267380.27 ft³
